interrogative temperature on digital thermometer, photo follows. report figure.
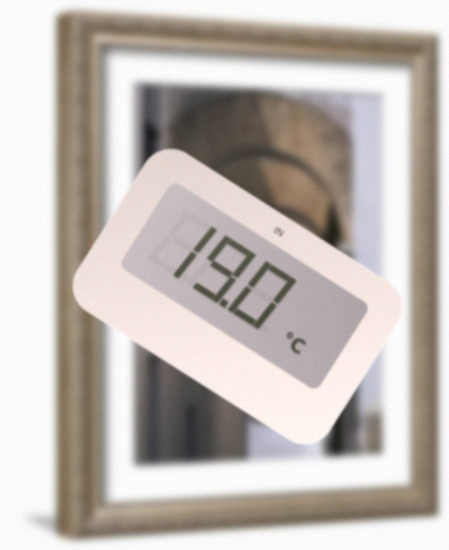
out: 19.0 °C
